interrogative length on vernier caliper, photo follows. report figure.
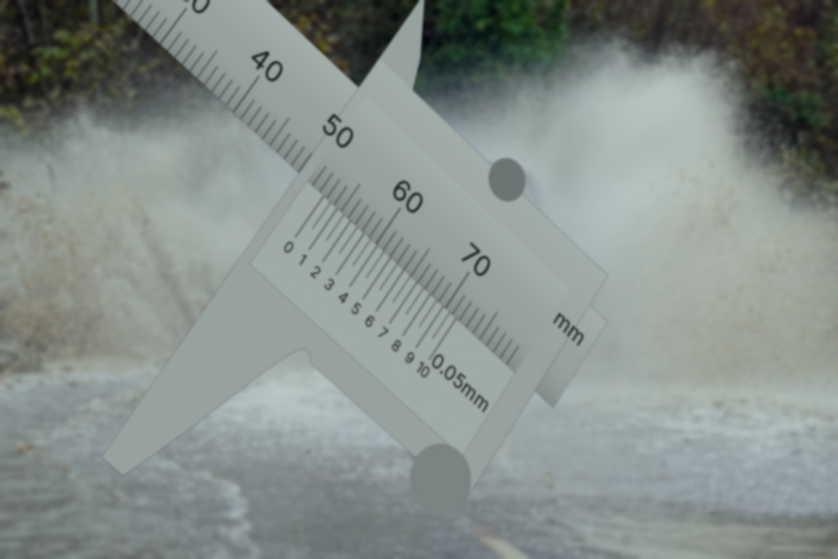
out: 52.6 mm
